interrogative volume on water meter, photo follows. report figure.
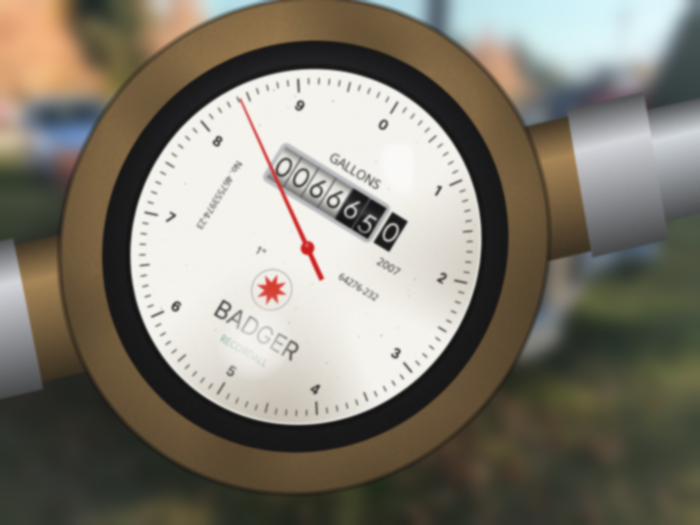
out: 66648.4 gal
